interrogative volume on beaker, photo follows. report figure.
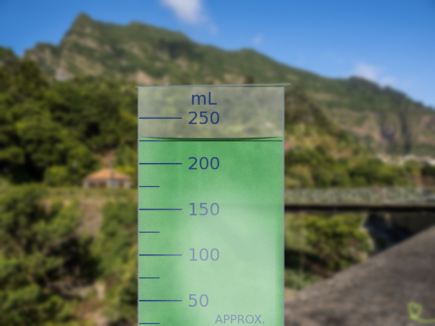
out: 225 mL
